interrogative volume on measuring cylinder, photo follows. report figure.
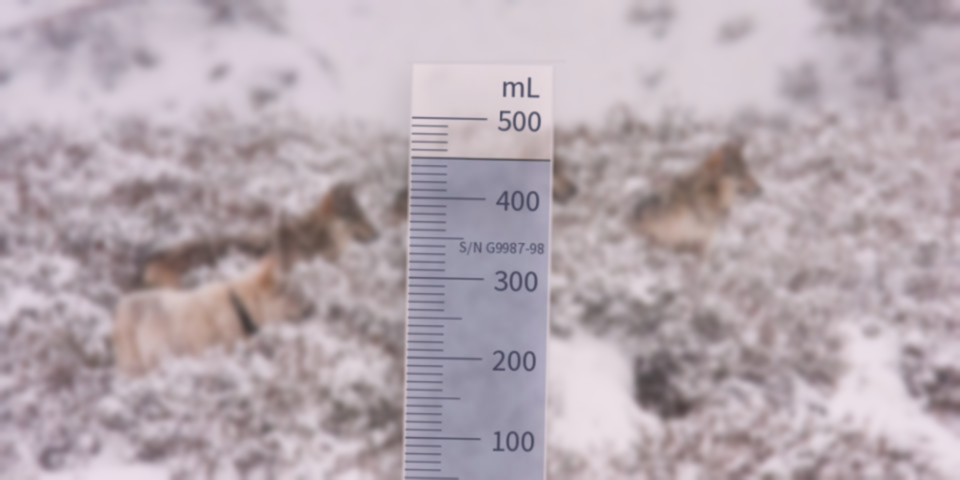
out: 450 mL
